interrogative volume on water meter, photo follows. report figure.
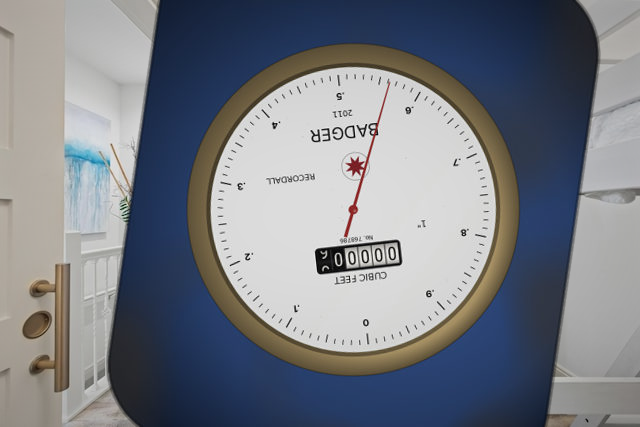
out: 5.56 ft³
